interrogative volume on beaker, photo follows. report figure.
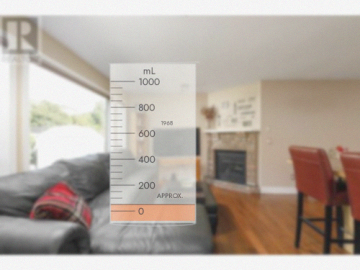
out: 50 mL
